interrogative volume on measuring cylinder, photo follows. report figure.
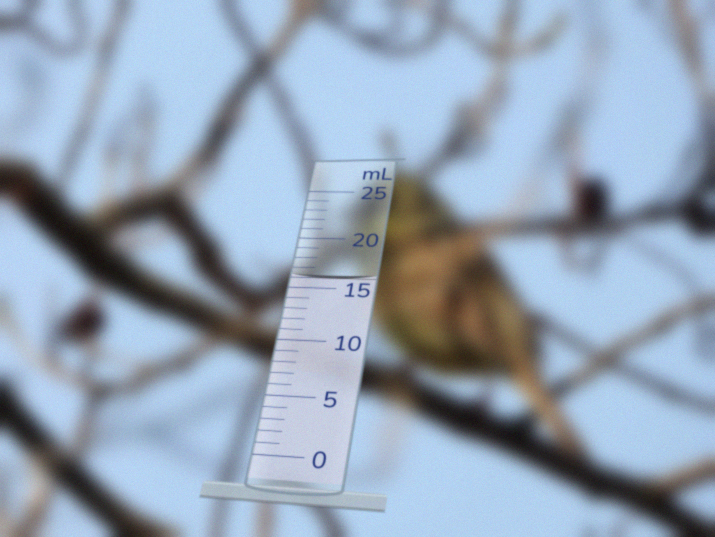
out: 16 mL
